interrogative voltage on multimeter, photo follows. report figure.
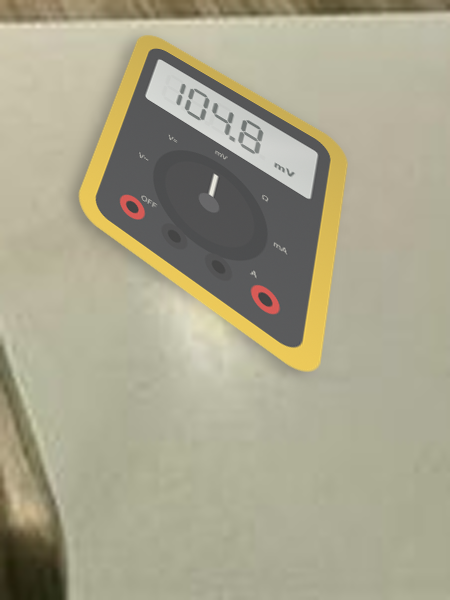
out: 104.8 mV
